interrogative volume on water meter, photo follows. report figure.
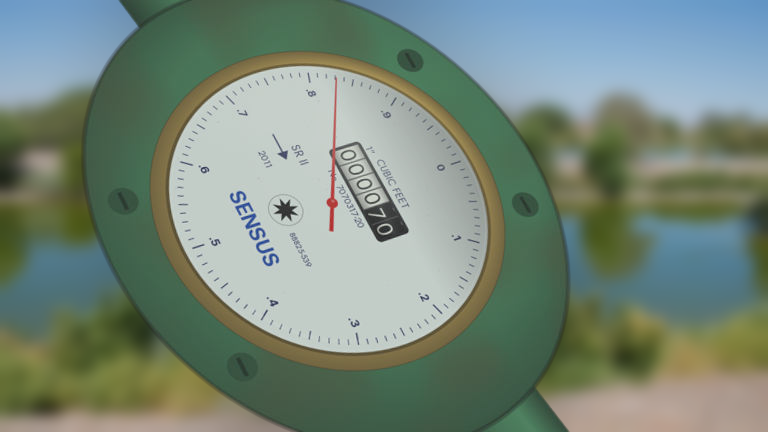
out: 69.83 ft³
